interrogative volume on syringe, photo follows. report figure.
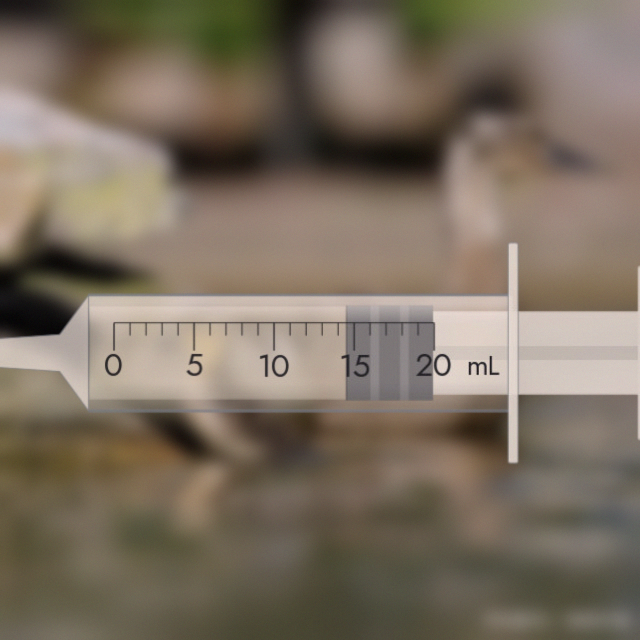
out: 14.5 mL
